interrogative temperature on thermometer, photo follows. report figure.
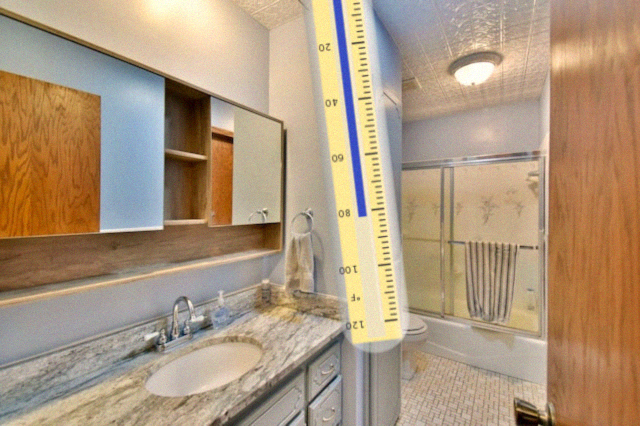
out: 82 °F
